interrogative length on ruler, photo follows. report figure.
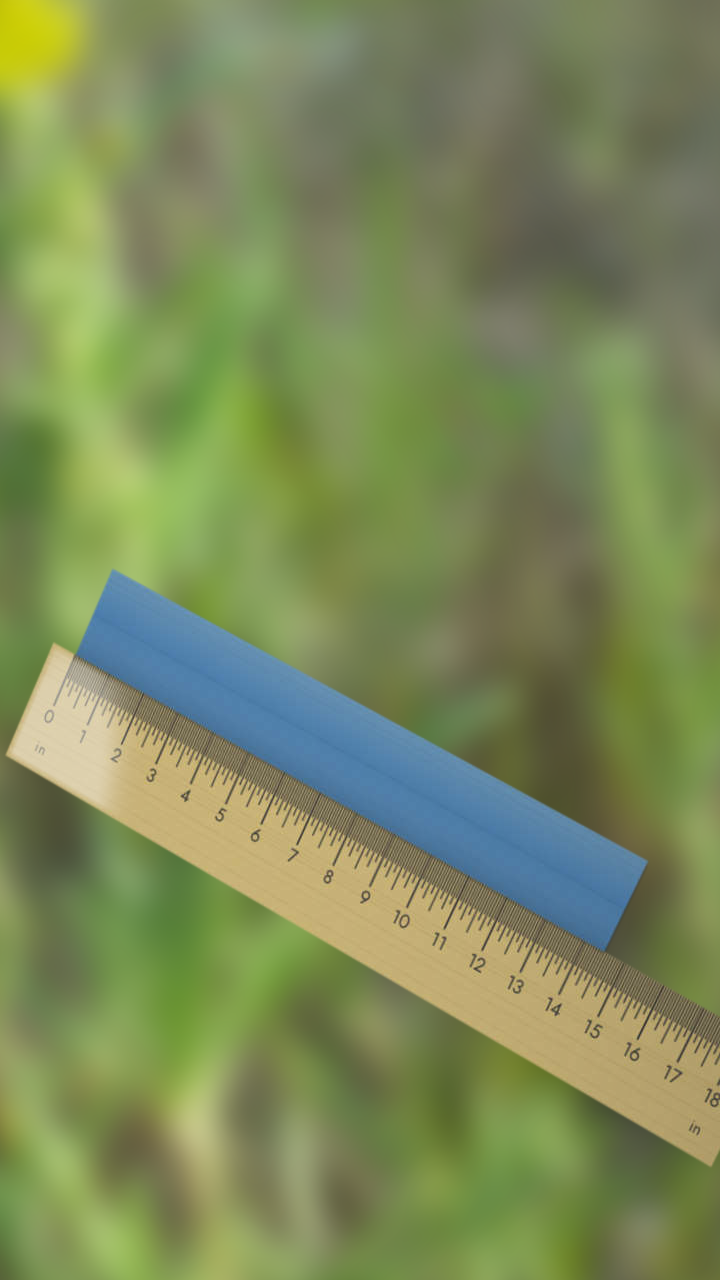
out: 14.5 in
